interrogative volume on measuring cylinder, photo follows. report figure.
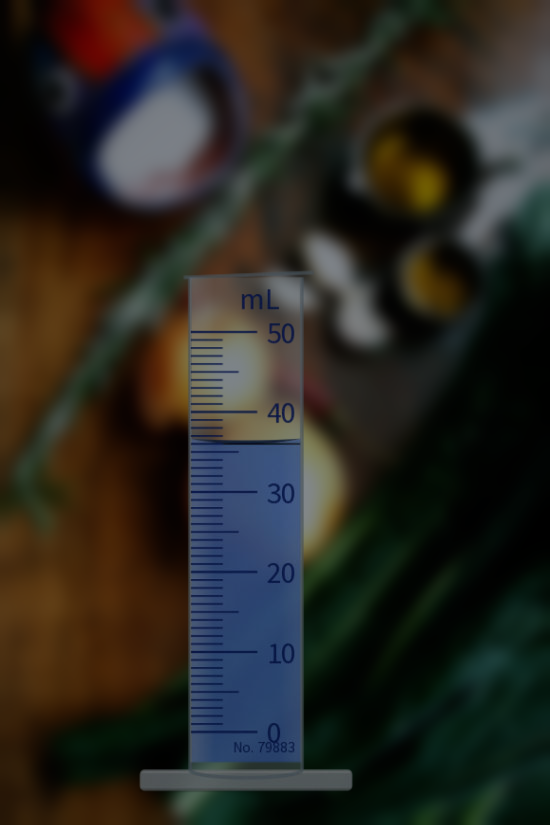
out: 36 mL
